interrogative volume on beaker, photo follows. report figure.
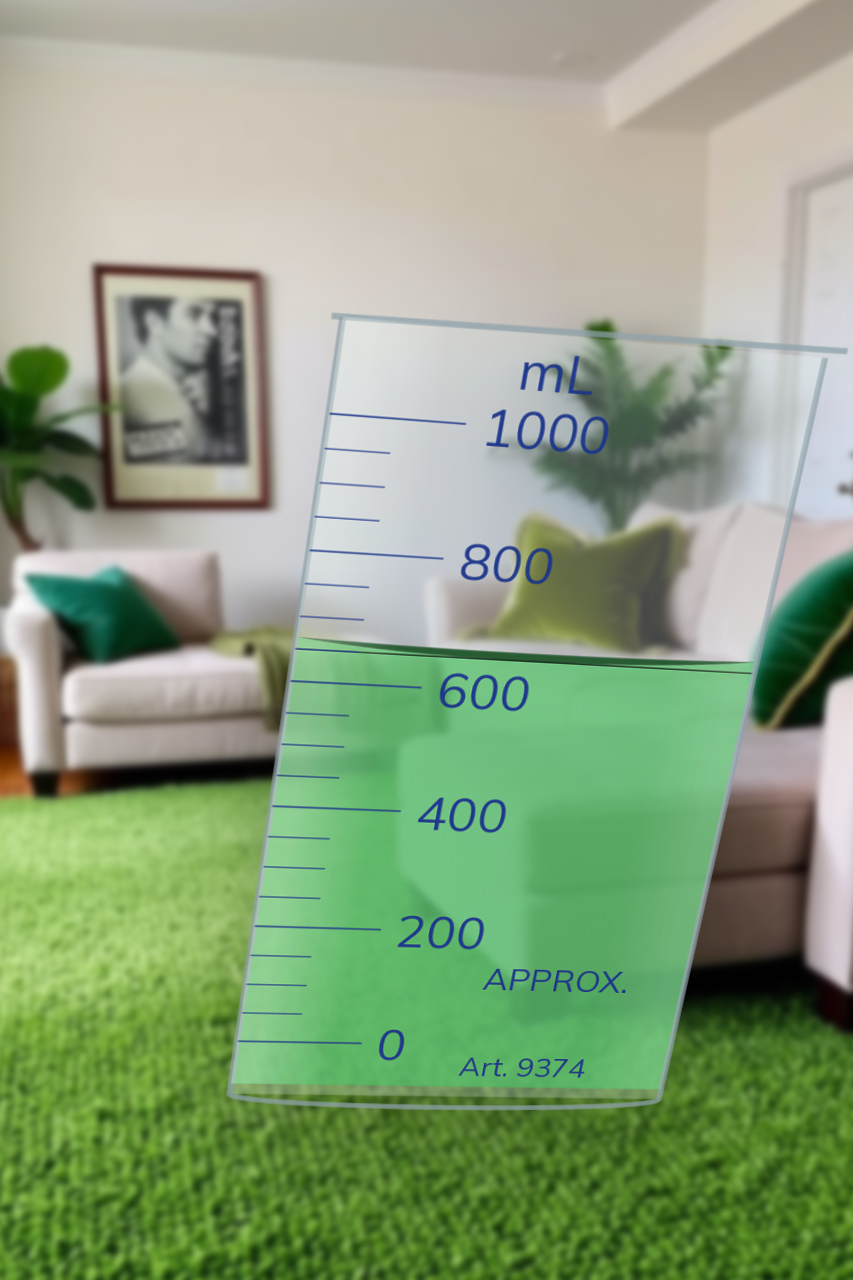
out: 650 mL
